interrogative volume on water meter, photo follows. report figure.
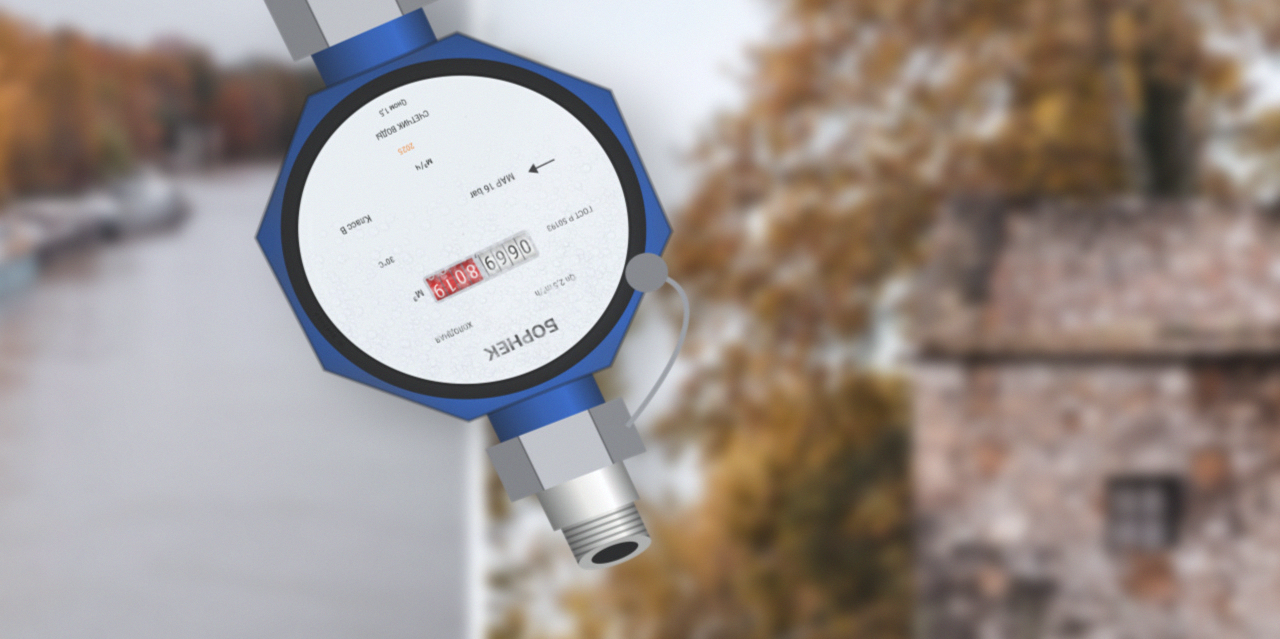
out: 669.8019 m³
